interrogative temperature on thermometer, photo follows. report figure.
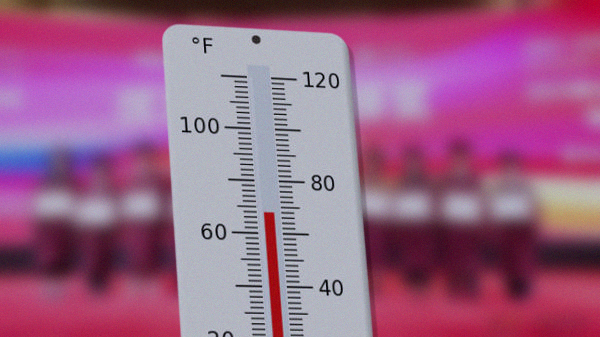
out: 68 °F
